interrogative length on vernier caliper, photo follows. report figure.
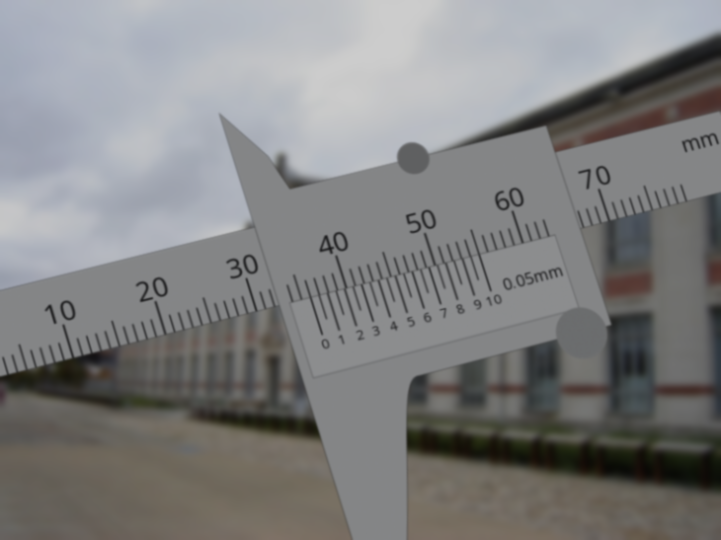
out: 36.0 mm
